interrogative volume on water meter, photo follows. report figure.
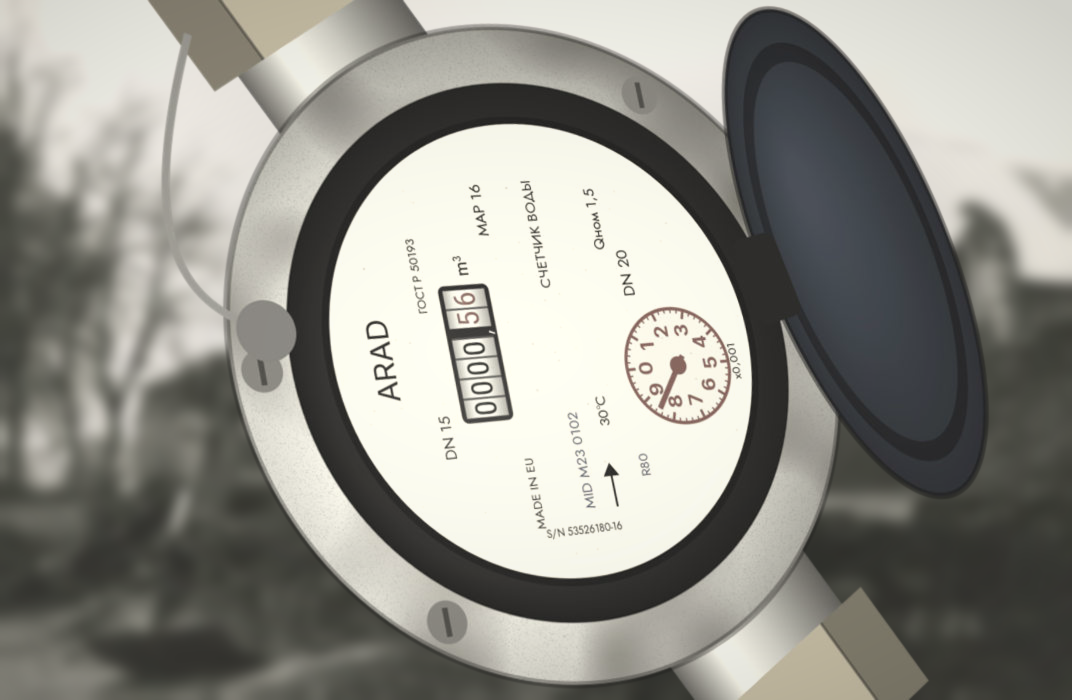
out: 0.568 m³
